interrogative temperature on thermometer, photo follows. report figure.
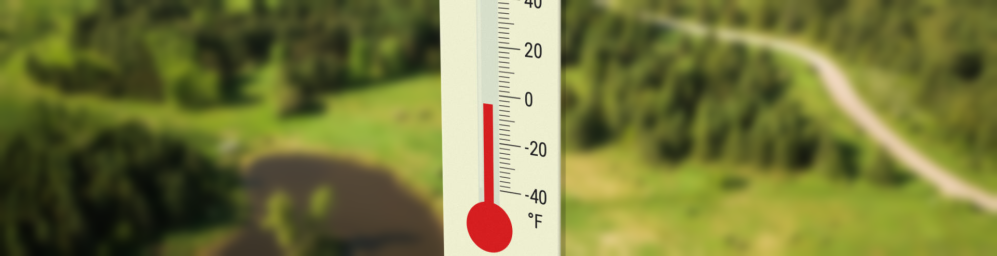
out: -4 °F
